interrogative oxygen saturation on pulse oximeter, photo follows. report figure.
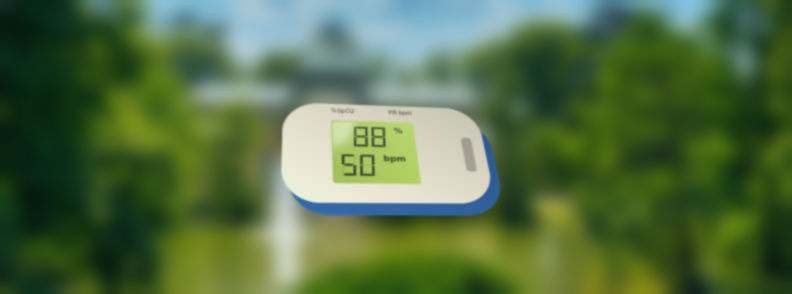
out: 88 %
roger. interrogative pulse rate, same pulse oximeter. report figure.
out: 50 bpm
